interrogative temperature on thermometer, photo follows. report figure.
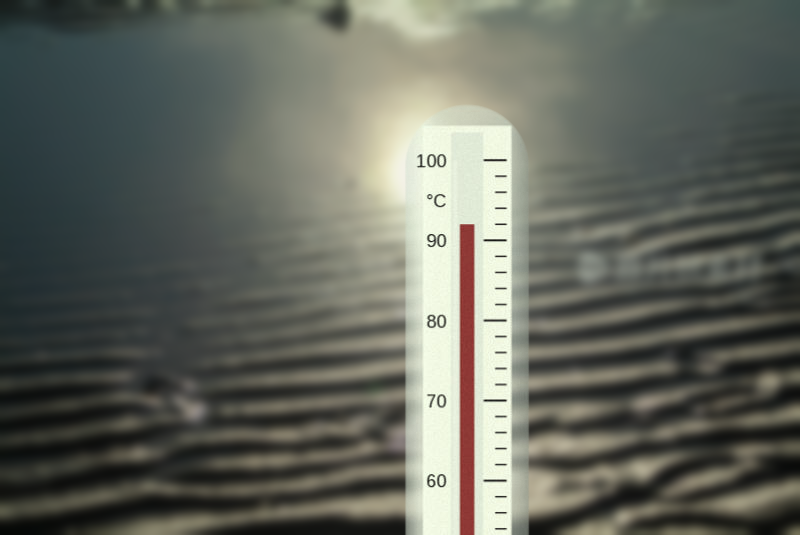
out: 92 °C
